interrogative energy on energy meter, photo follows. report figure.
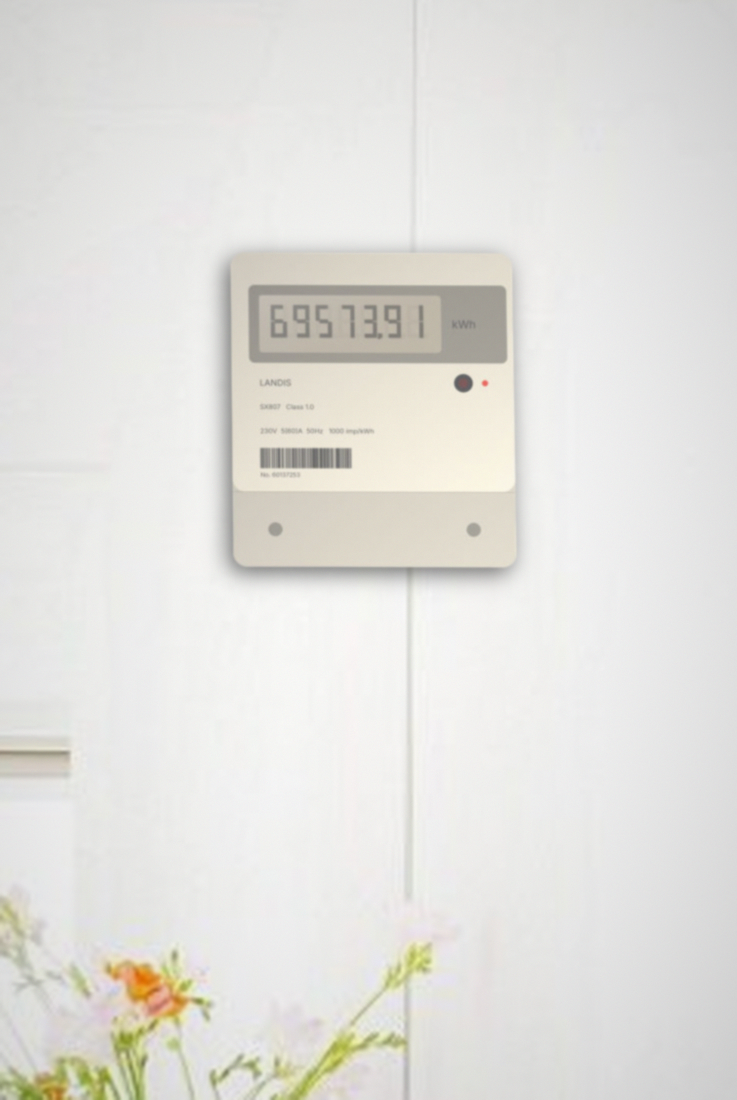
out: 69573.91 kWh
